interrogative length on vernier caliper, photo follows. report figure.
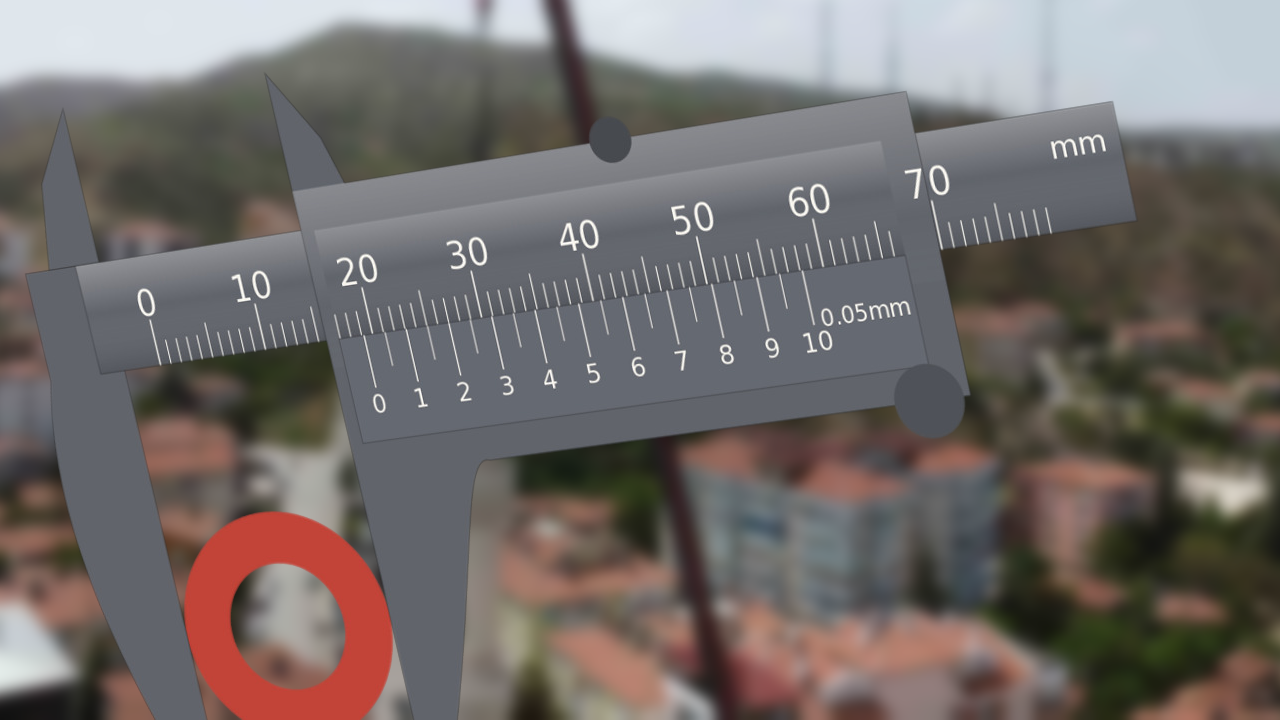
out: 19.2 mm
